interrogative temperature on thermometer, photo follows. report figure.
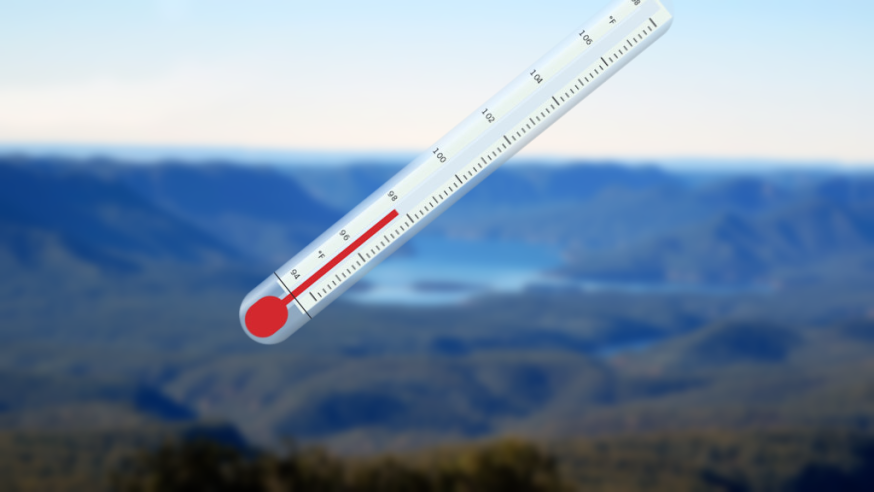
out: 97.8 °F
